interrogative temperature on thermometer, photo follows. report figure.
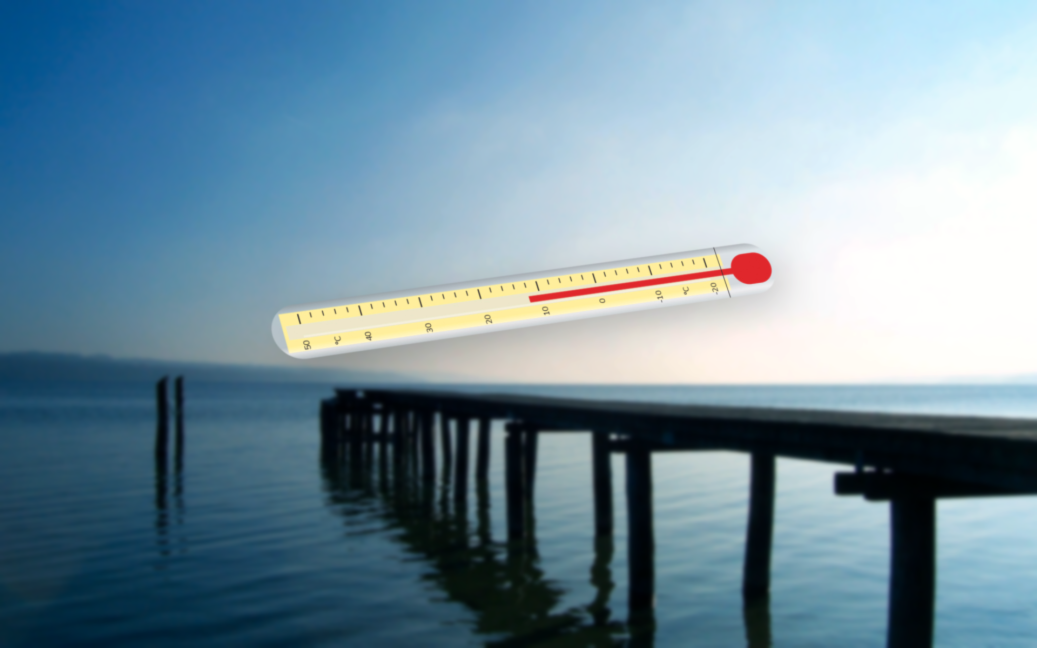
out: 12 °C
